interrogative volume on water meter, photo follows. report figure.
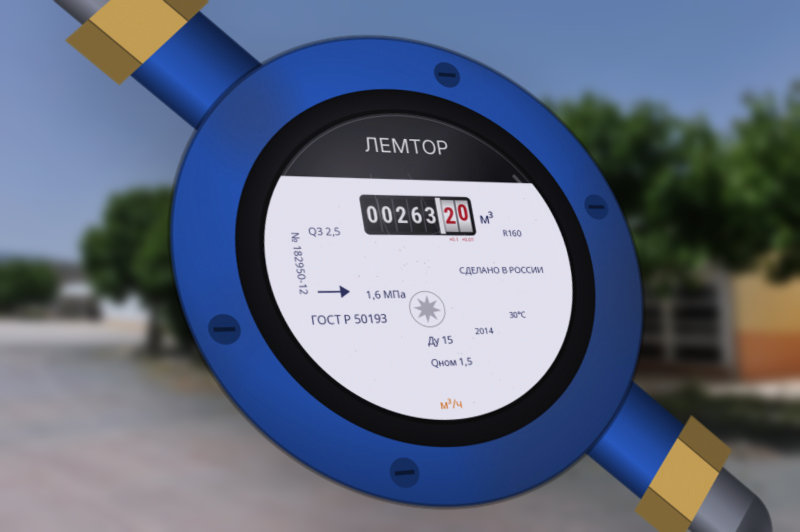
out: 263.20 m³
